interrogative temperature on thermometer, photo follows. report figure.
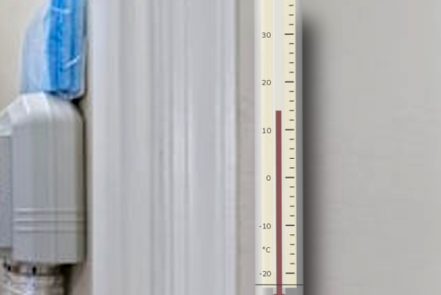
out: 14 °C
